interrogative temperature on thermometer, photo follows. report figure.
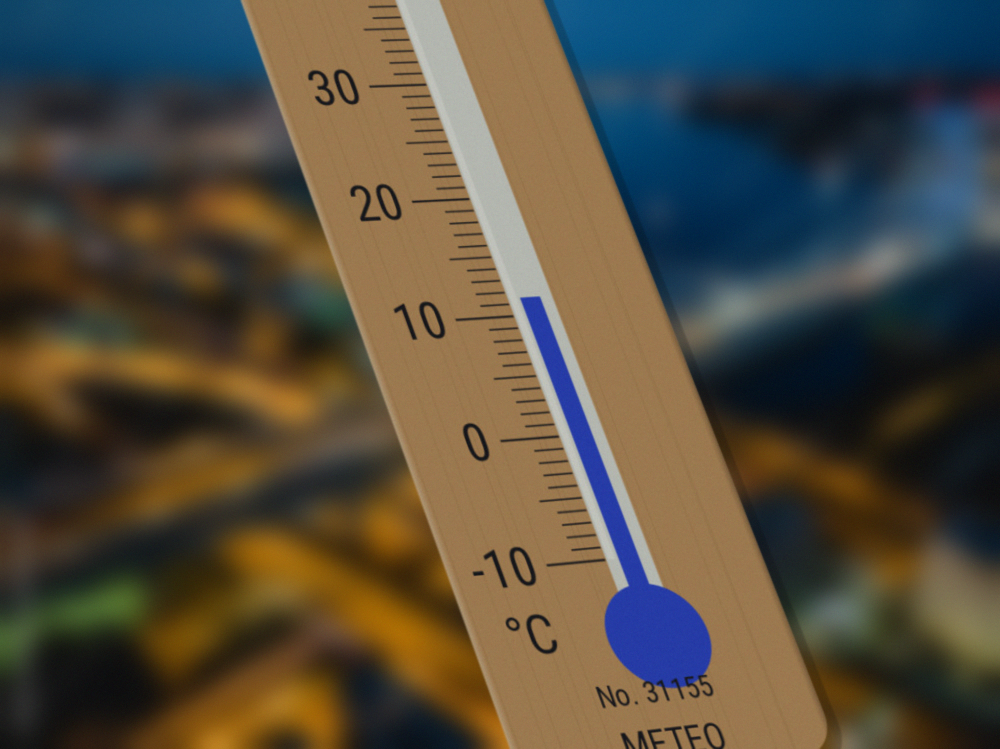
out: 11.5 °C
